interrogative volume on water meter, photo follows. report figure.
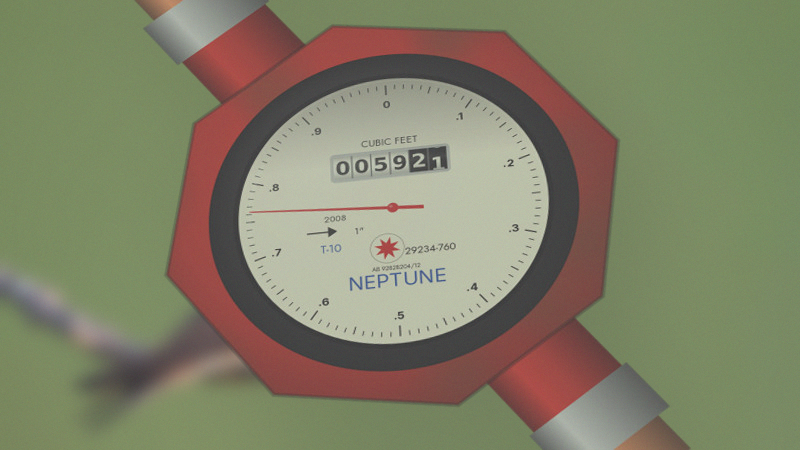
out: 5920.76 ft³
